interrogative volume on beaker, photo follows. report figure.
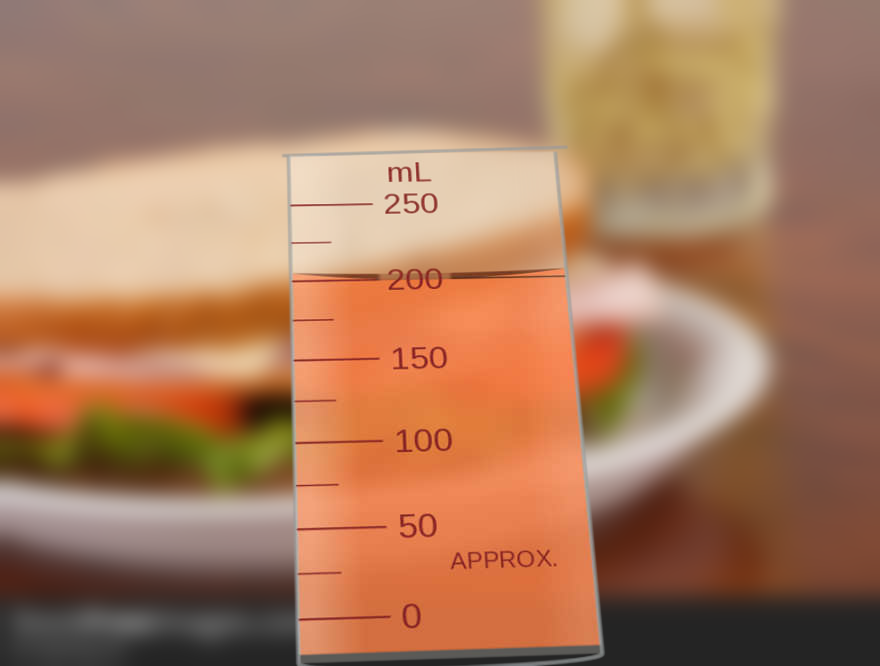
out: 200 mL
